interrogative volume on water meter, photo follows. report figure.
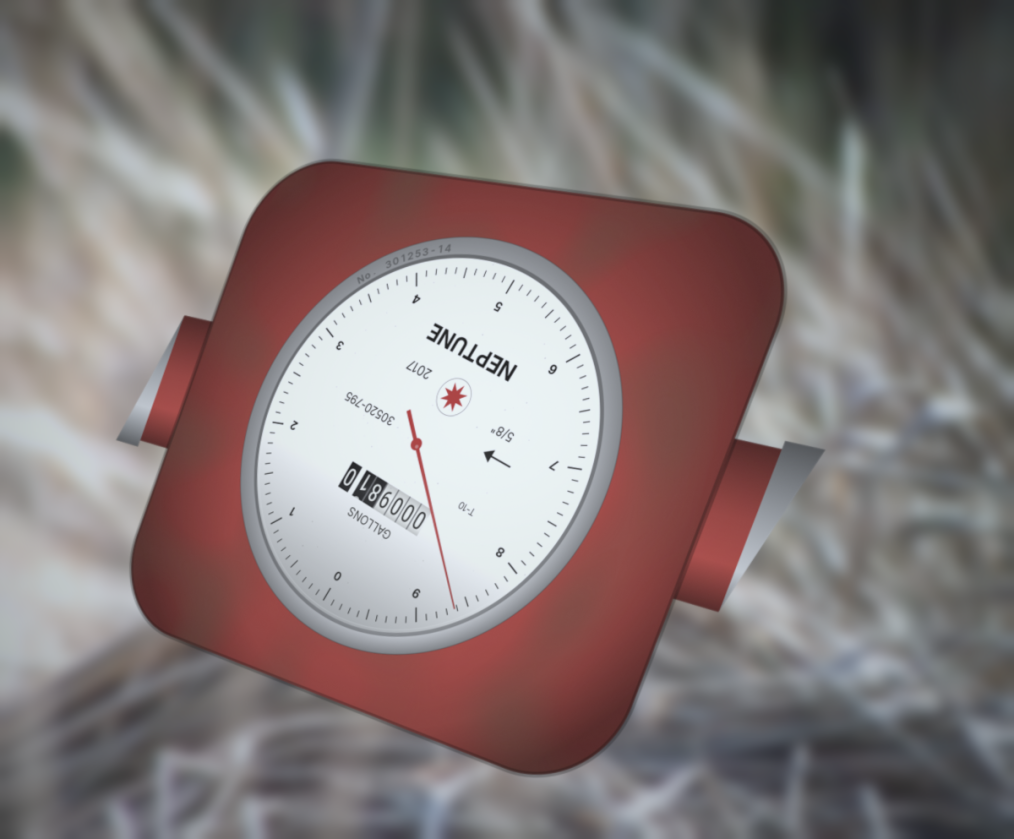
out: 9808.6 gal
